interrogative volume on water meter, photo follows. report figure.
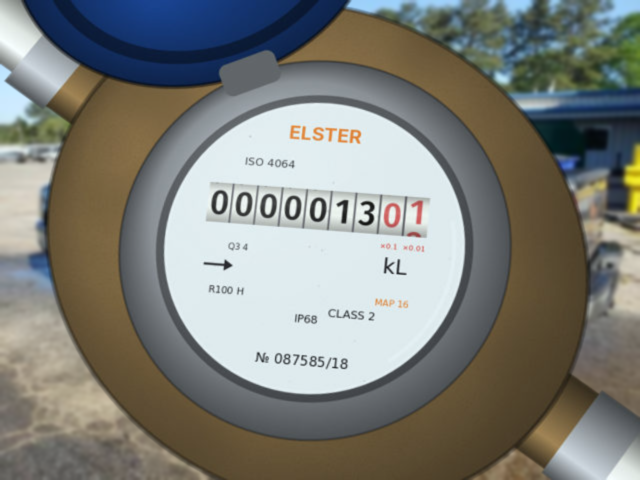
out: 13.01 kL
